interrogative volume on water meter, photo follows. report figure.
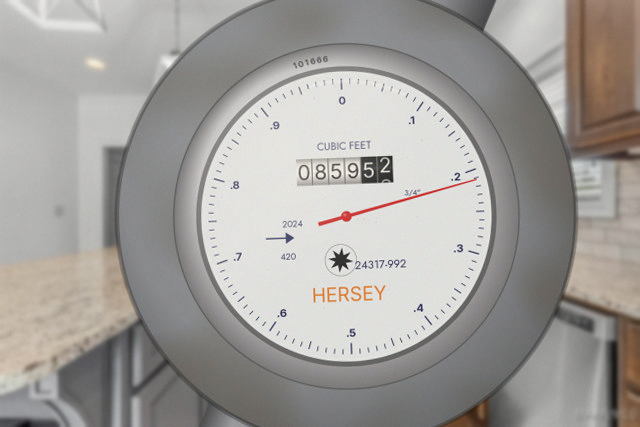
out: 85952.21 ft³
